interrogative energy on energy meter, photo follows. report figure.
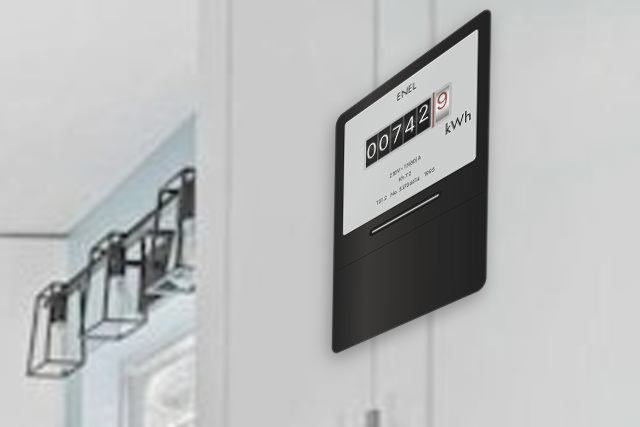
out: 742.9 kWh
